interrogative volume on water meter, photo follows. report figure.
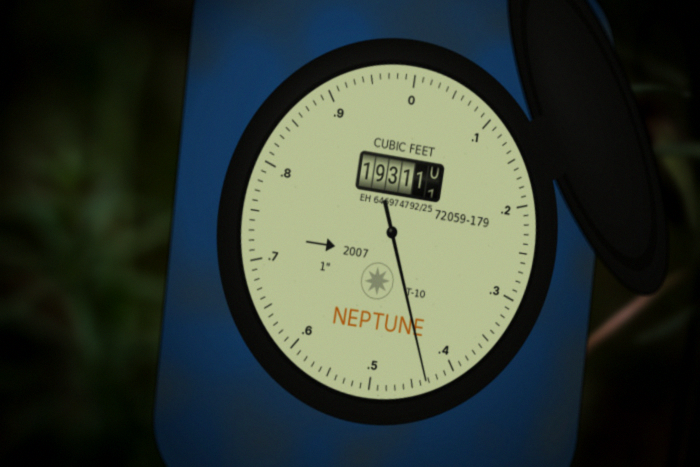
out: 193110.43 ft³
